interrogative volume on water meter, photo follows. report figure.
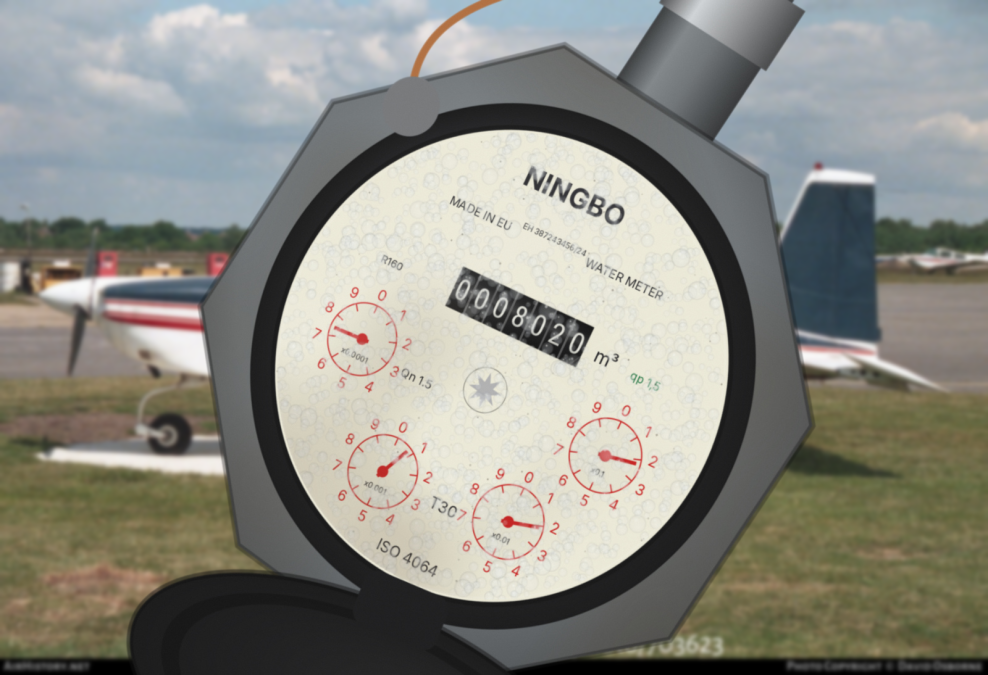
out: 8020.2207 m³
